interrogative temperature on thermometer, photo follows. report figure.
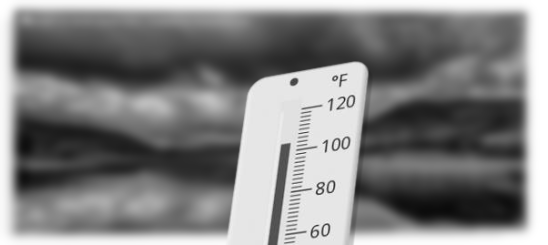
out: 104 °F
